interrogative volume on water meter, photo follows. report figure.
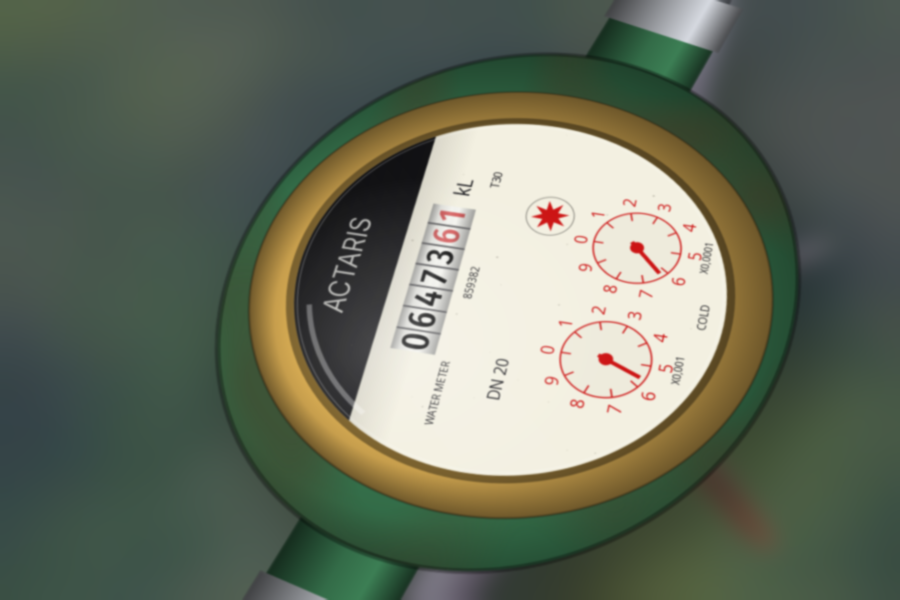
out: 6473.6156 kL
